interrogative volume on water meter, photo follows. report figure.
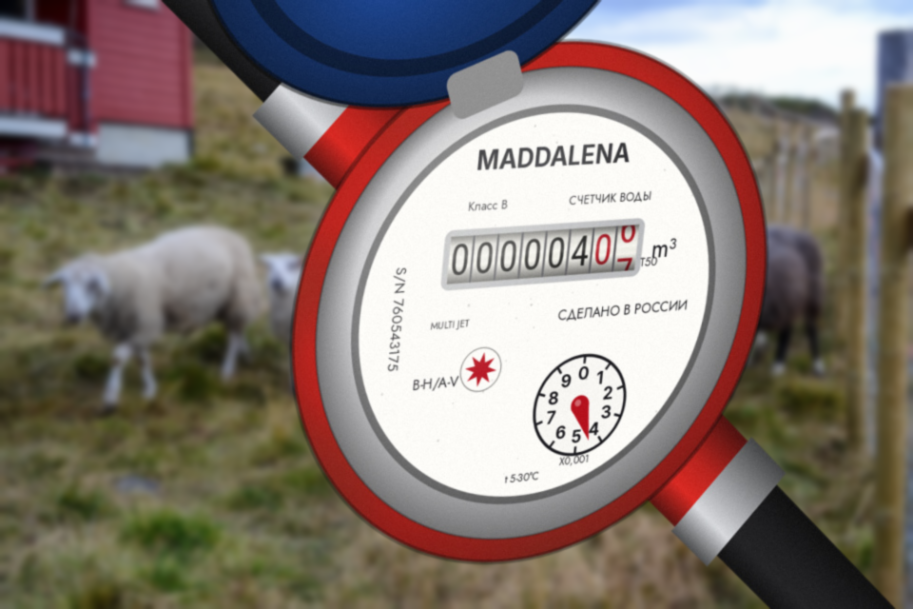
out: 4.064 m³
